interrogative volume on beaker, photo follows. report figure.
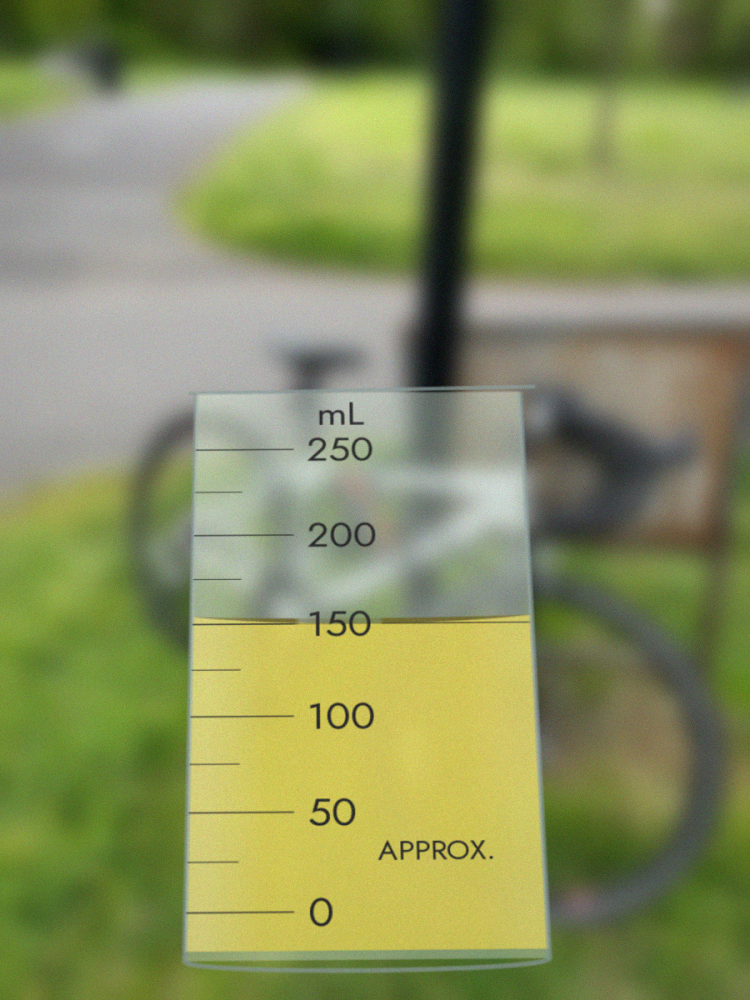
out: 150 mL
